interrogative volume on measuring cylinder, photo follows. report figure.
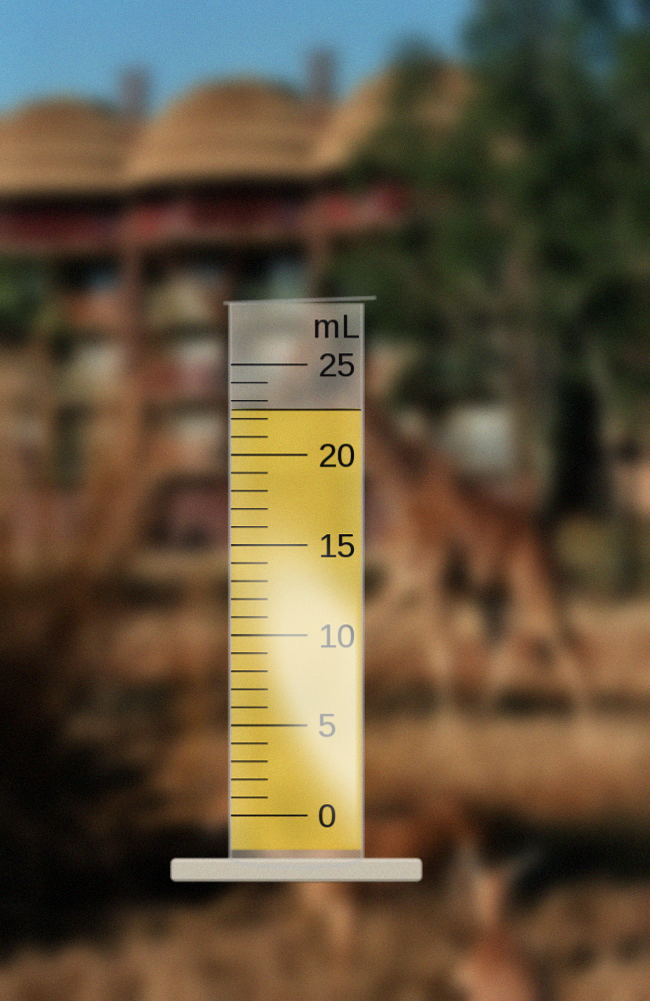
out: 22.5 mL
